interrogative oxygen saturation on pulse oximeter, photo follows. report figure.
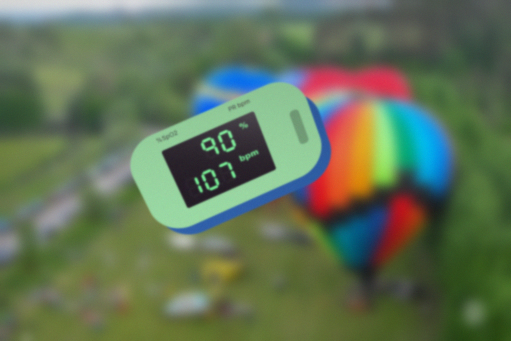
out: 90 %
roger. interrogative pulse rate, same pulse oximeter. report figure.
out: 107 bpm
